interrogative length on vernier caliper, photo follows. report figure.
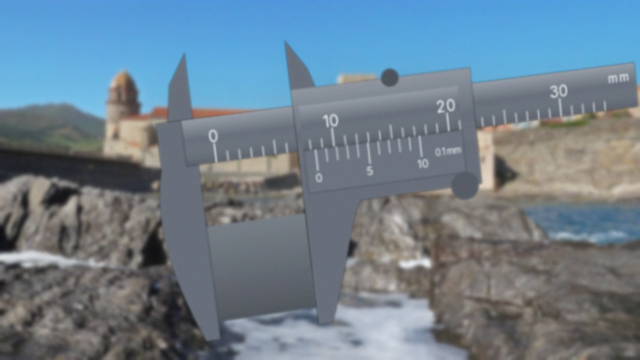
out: 8.4 mm
